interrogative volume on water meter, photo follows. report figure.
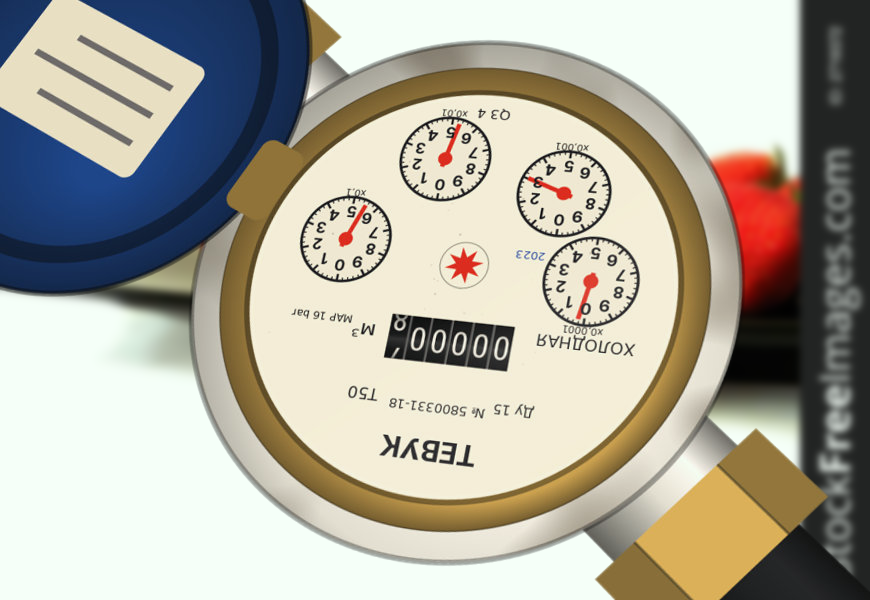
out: 7.5530 m³
